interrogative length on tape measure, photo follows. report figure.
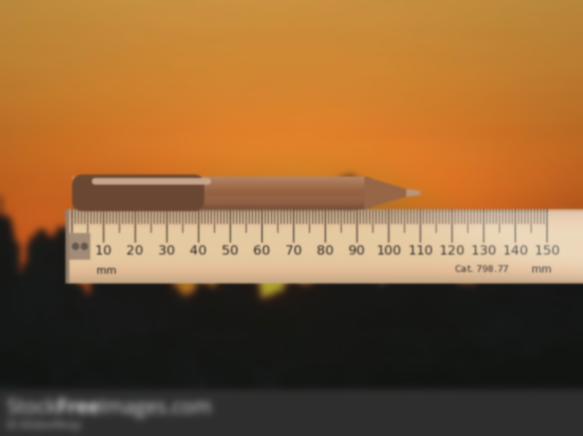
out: 110 mm
